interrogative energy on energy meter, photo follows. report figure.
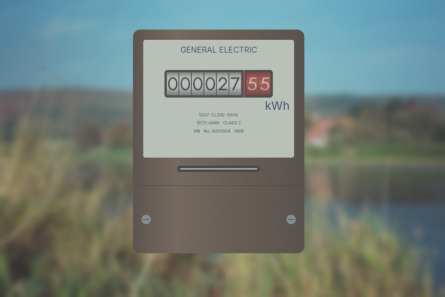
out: 27.55 kWh
